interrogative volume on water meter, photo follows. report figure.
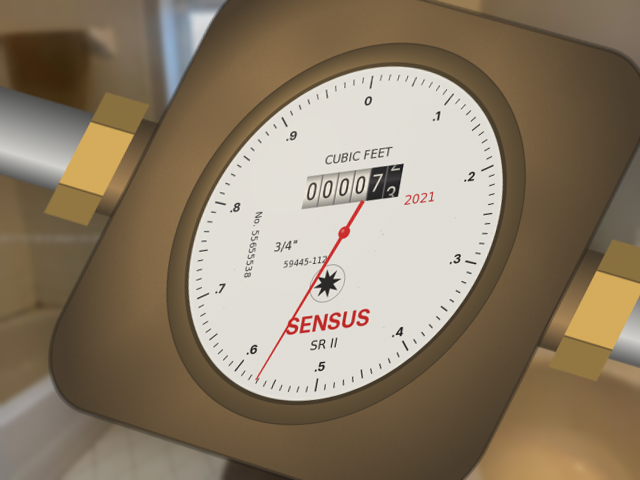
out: 72.57 ft³
